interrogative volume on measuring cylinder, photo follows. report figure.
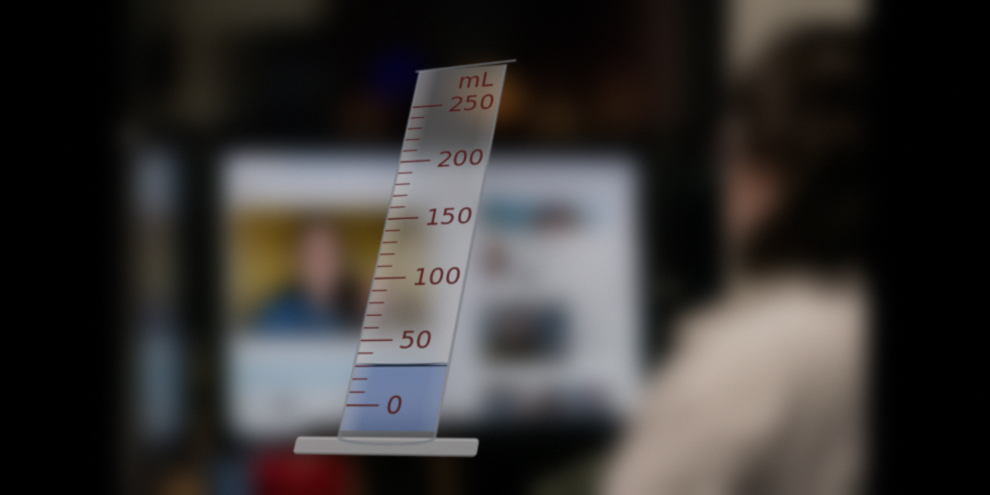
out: 30 mL
